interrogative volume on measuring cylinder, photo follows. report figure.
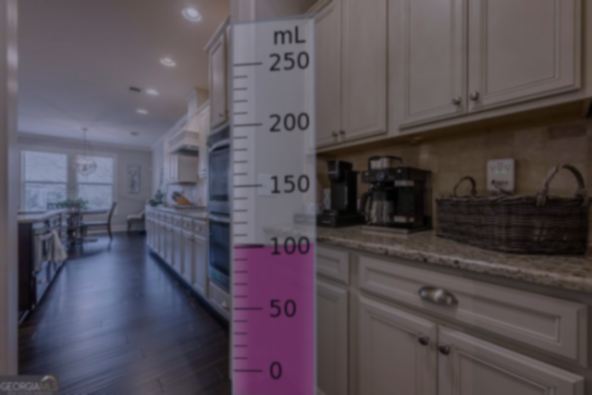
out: 100 mL
